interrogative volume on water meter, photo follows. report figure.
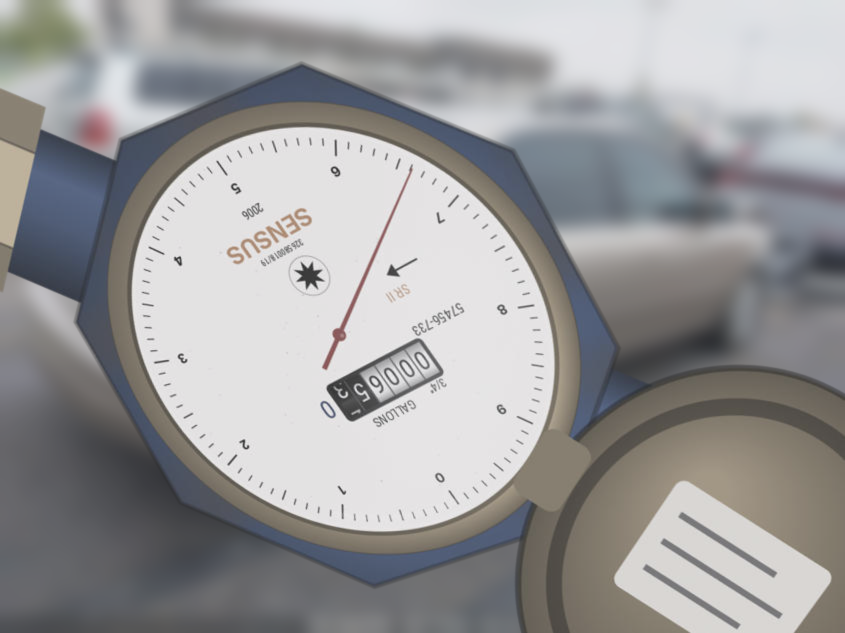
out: 6526.6 gal
